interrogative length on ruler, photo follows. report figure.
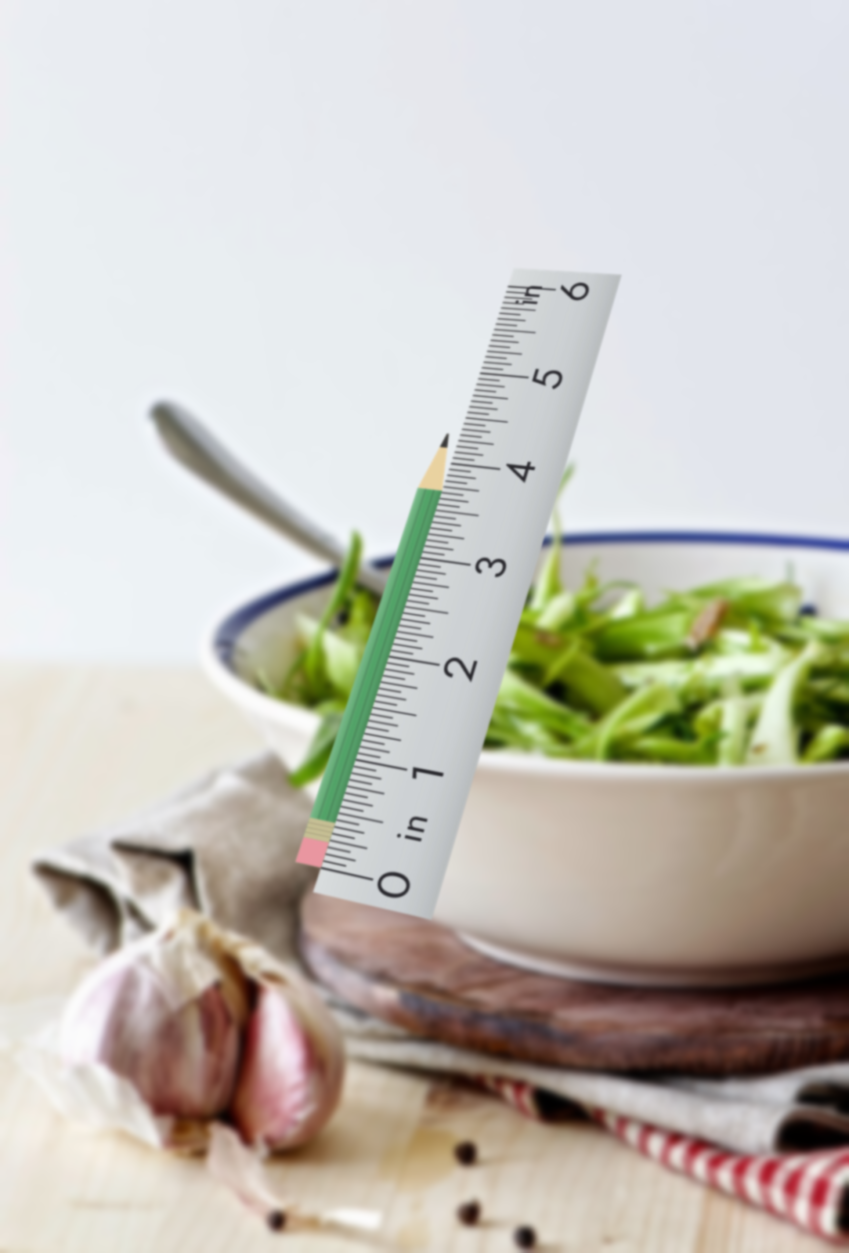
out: 4.3125 in
